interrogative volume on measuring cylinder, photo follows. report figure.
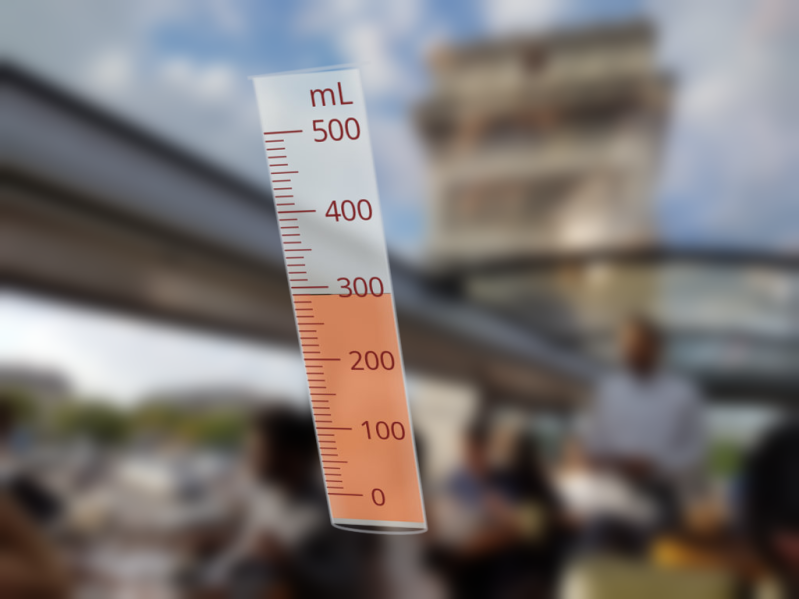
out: 290 mL
